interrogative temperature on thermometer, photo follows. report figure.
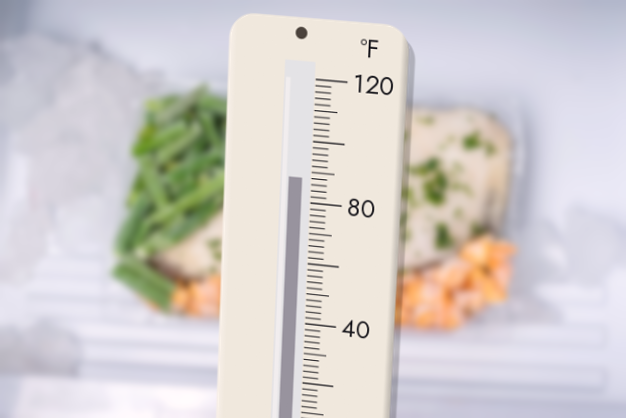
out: 88 °F
